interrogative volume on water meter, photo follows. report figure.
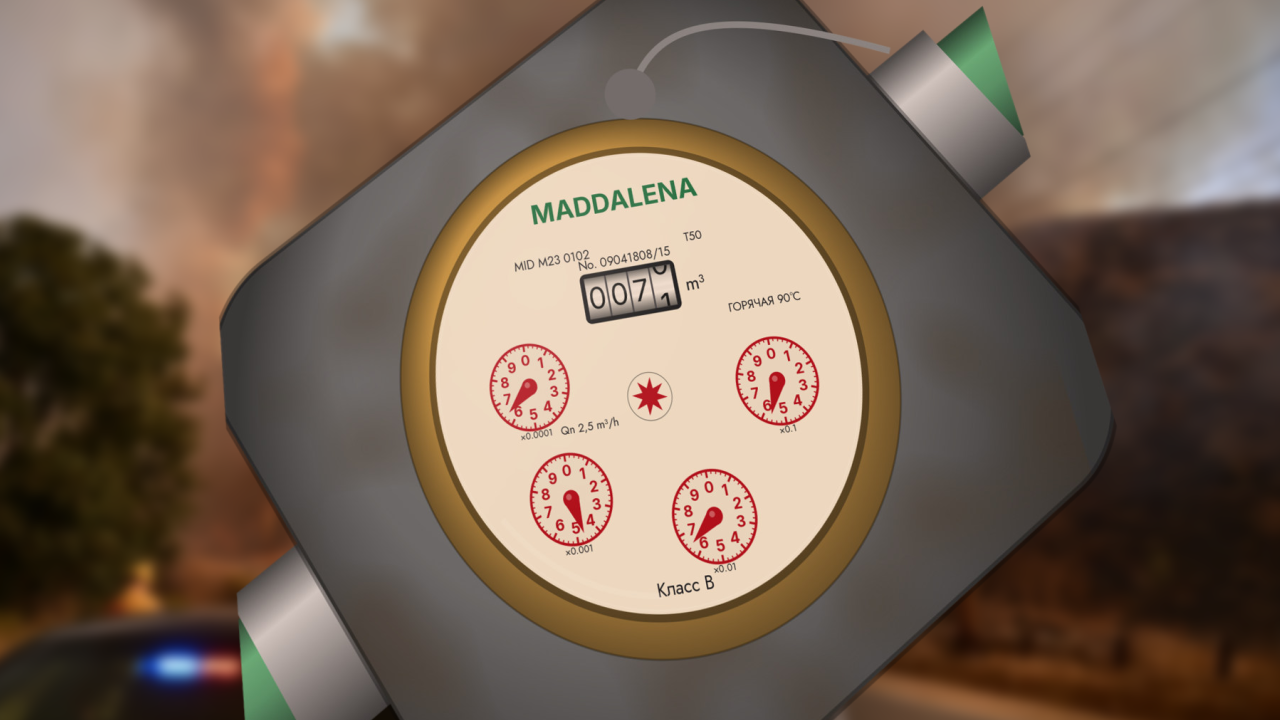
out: 70.5646 m³
